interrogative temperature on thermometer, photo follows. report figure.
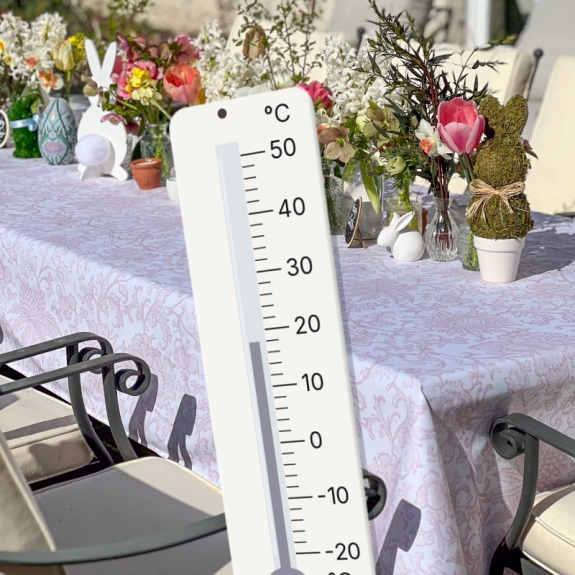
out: 18 °C
